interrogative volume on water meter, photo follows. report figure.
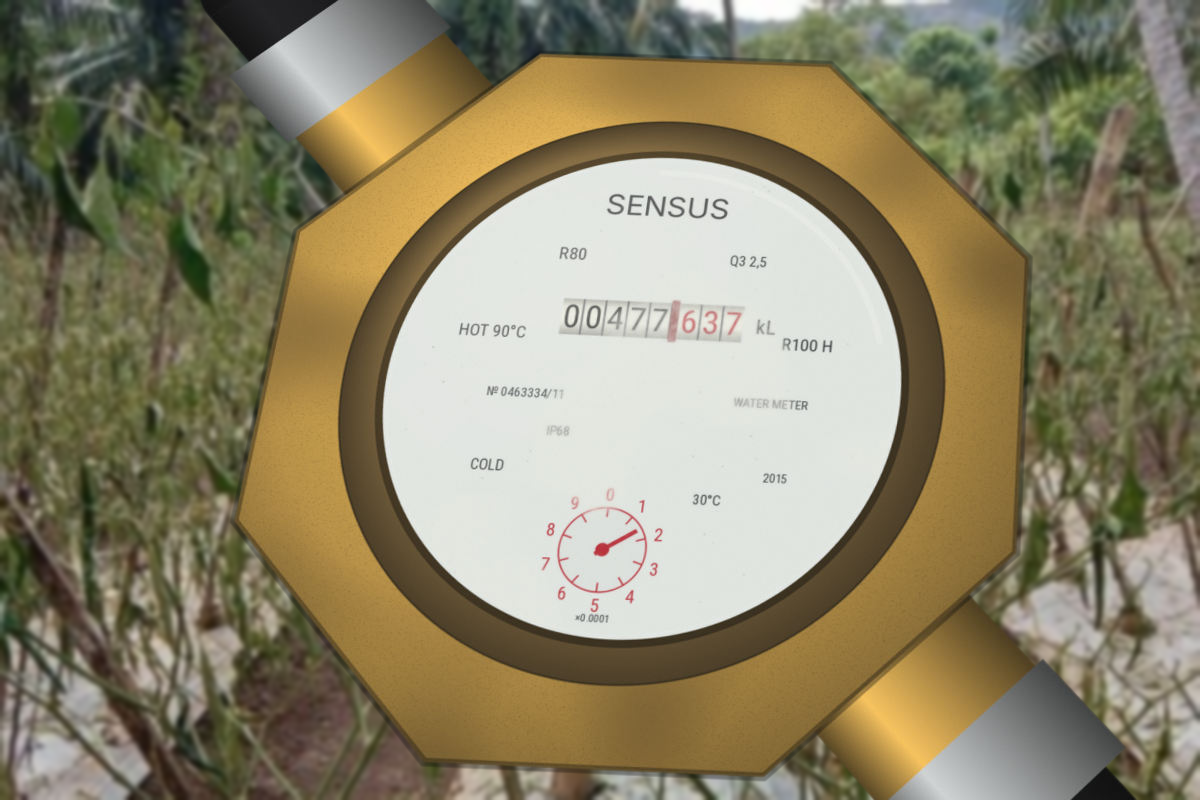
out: 477.6371 kL
